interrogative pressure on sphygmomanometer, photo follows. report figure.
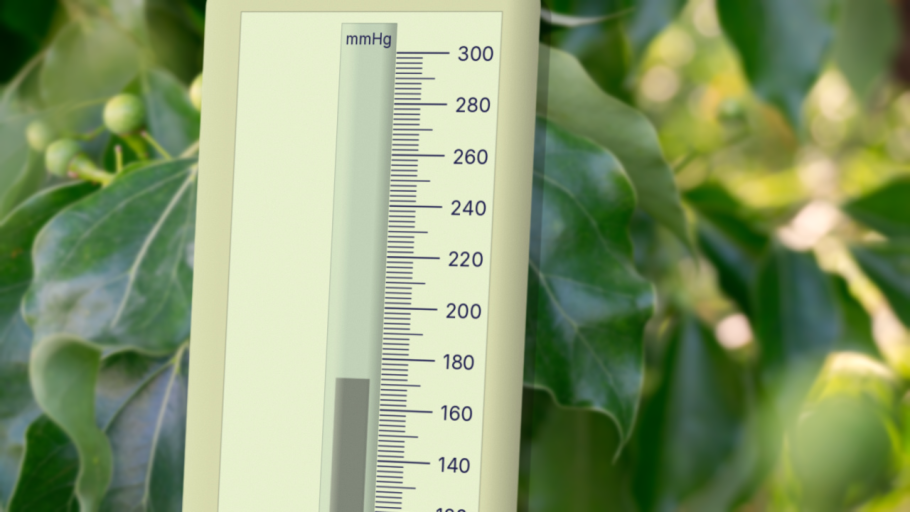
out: 172 mmHg
